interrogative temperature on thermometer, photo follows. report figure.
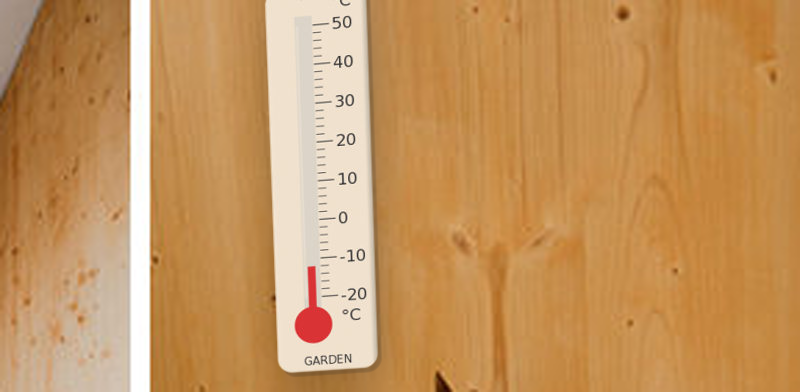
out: -12 °C
